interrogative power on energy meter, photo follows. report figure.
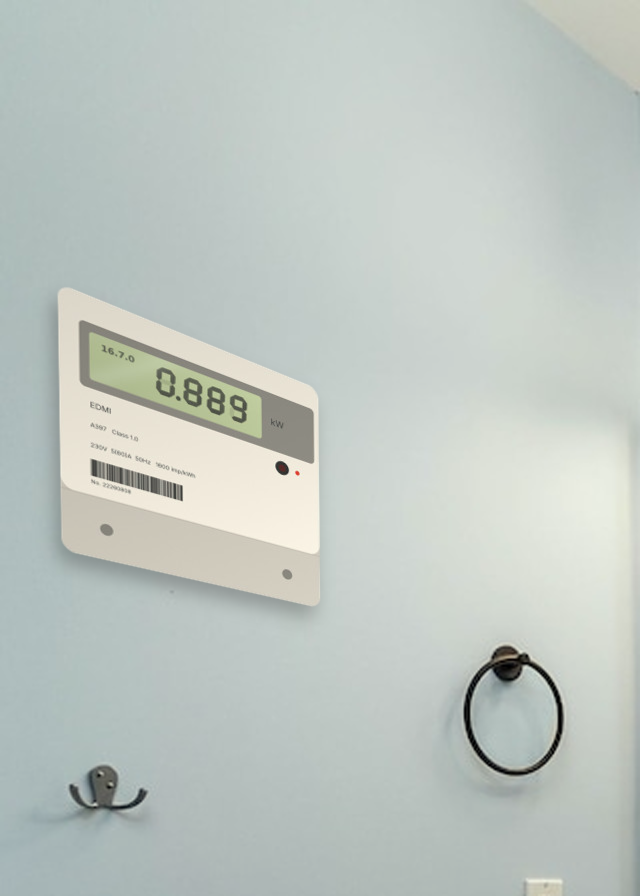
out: 0.889 kW
